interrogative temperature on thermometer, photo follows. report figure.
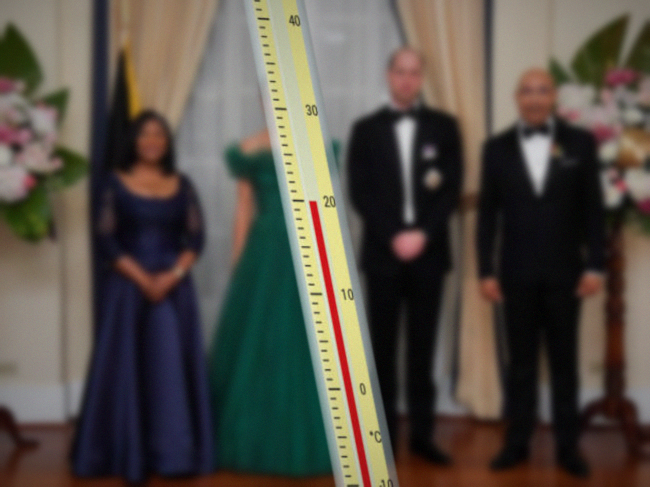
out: 20 °C
